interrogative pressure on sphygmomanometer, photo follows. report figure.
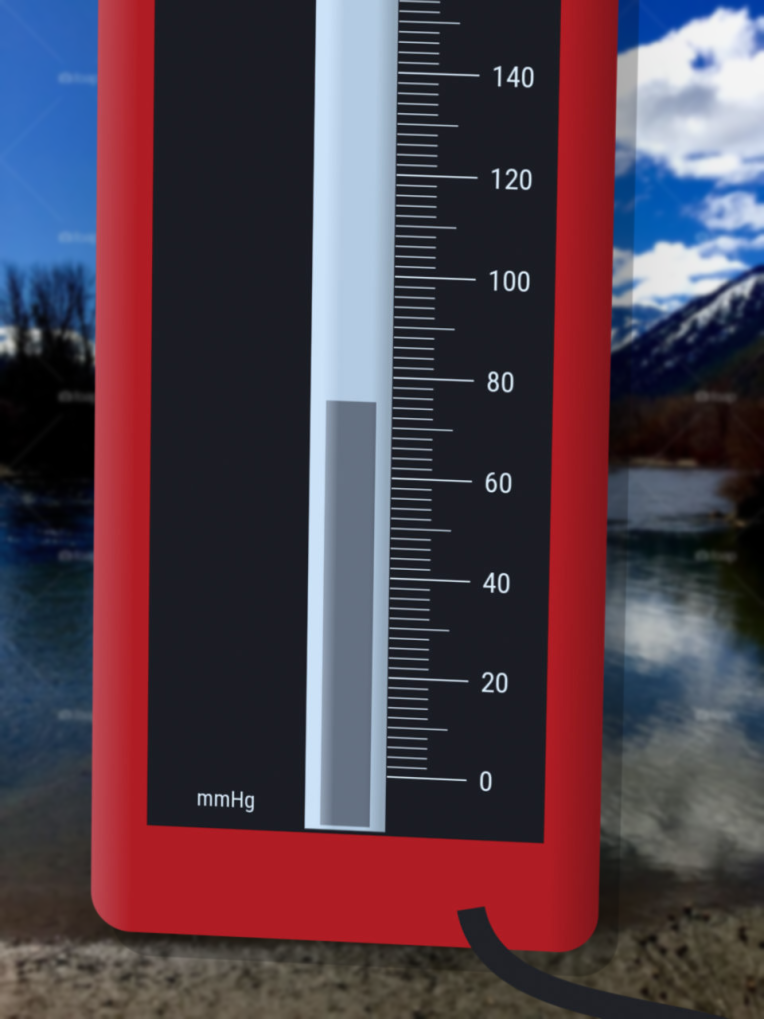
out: 75 mmHg
